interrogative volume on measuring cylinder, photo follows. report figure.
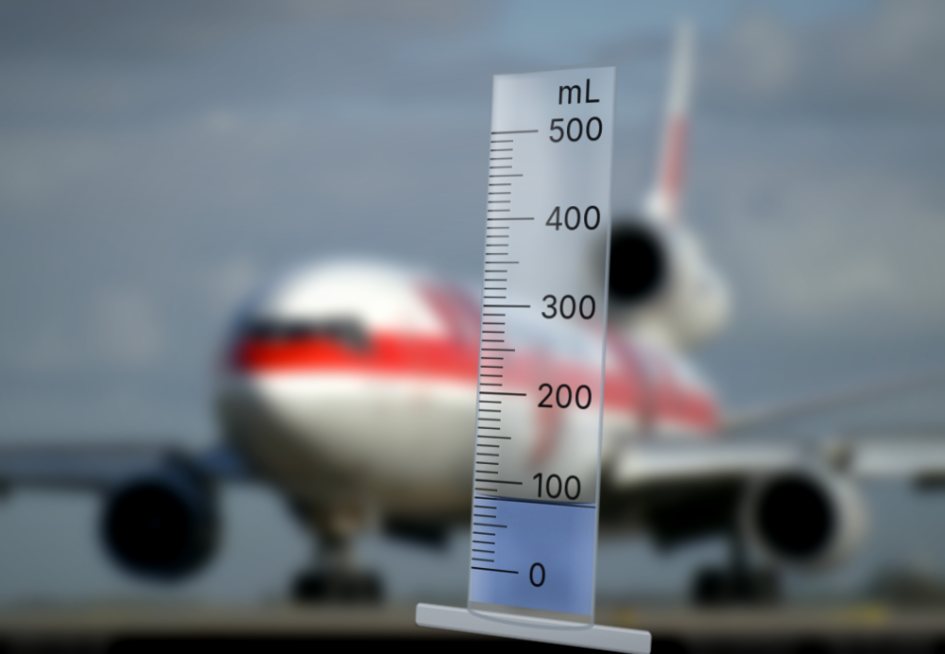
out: 80 mL
